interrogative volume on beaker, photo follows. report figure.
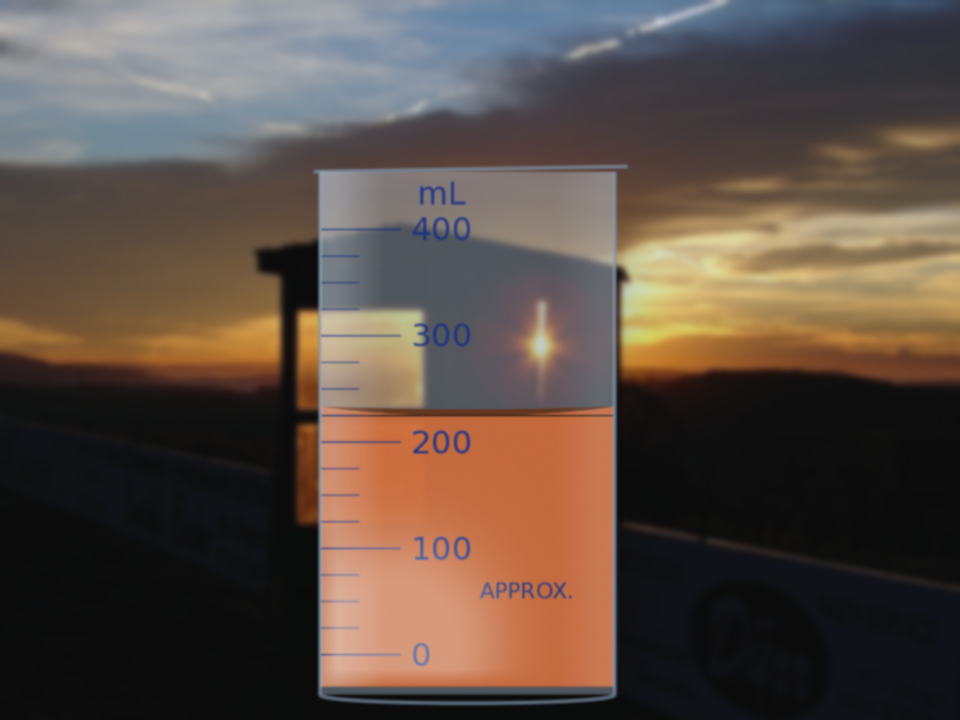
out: 225 mL
